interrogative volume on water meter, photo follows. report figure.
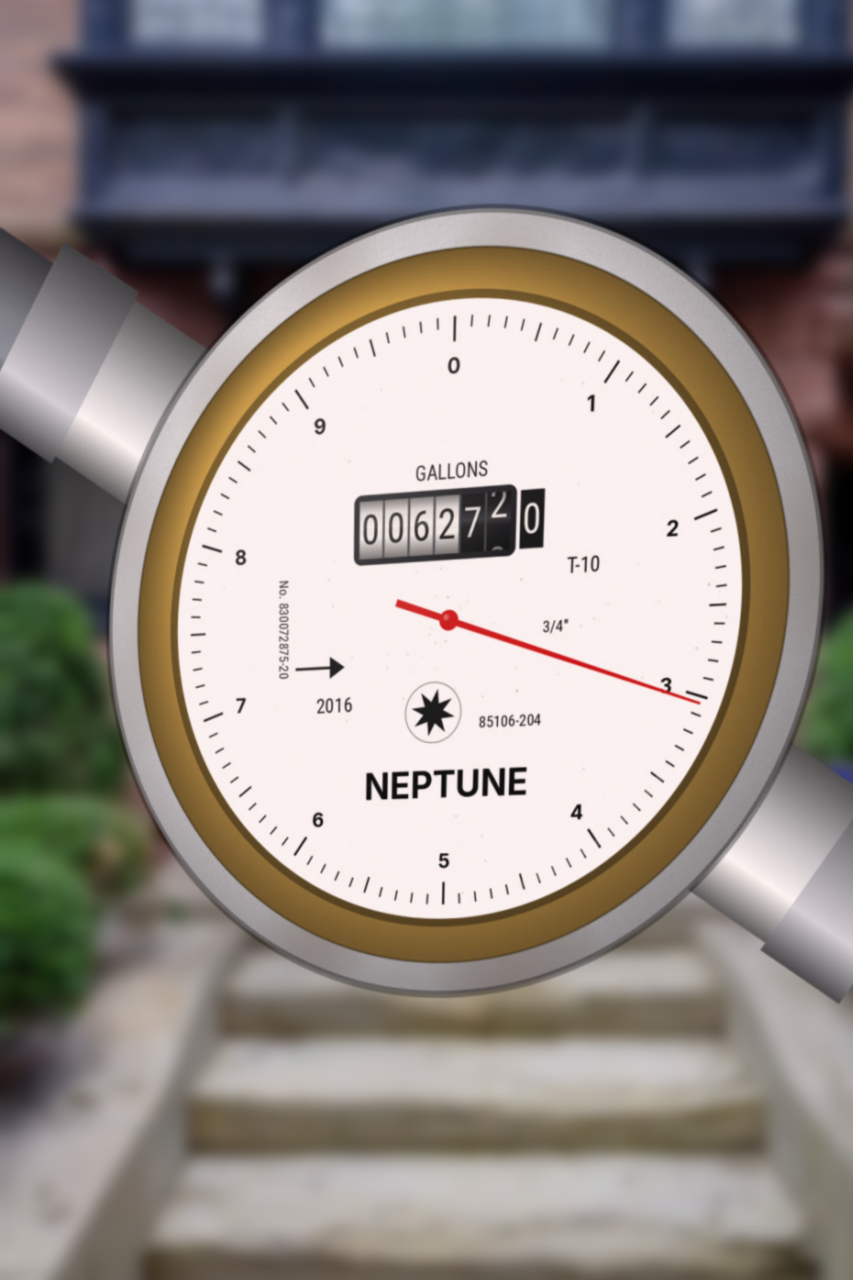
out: 62723.0 gal
